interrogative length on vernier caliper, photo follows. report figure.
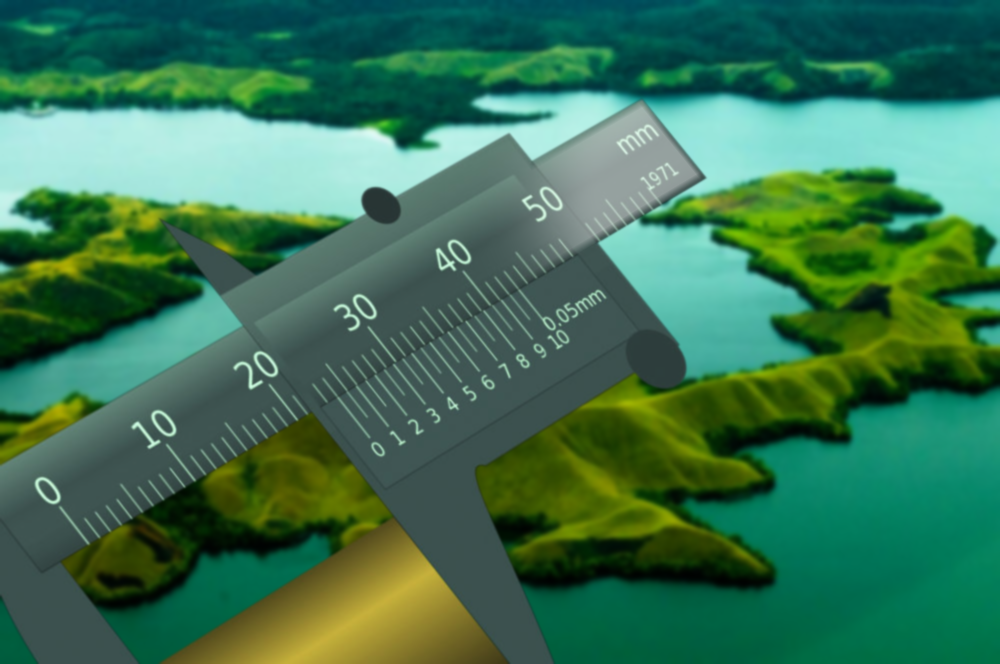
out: 24.0 mm
